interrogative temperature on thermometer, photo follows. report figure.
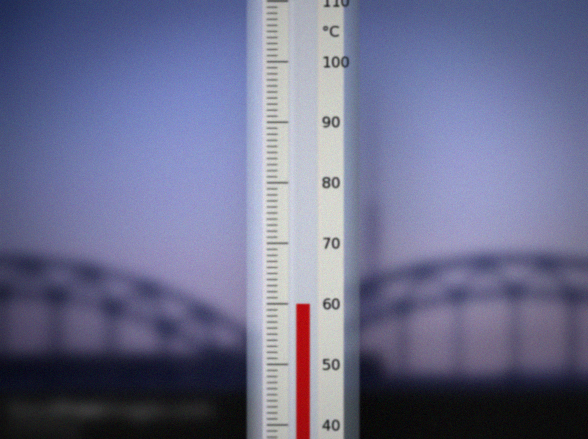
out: 60 °C
